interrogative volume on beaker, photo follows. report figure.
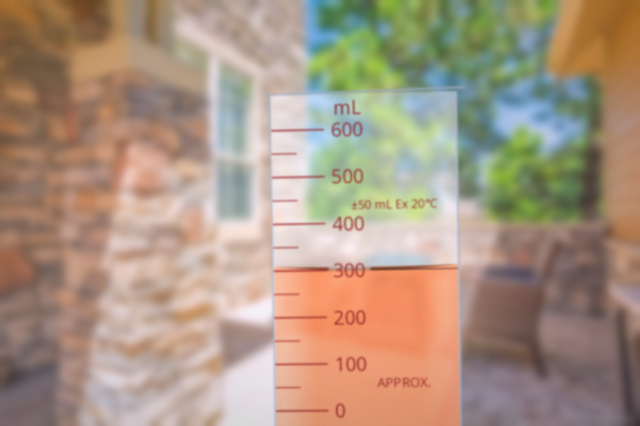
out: 300 mL
